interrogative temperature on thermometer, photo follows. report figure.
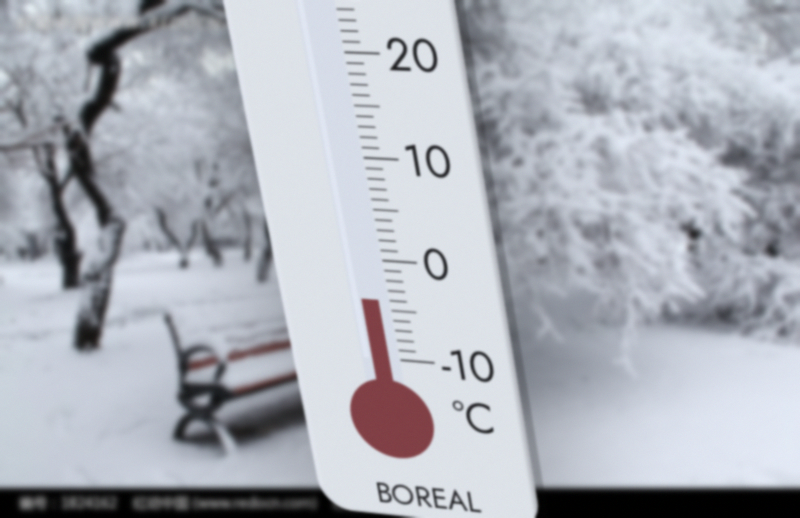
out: -4 °C
